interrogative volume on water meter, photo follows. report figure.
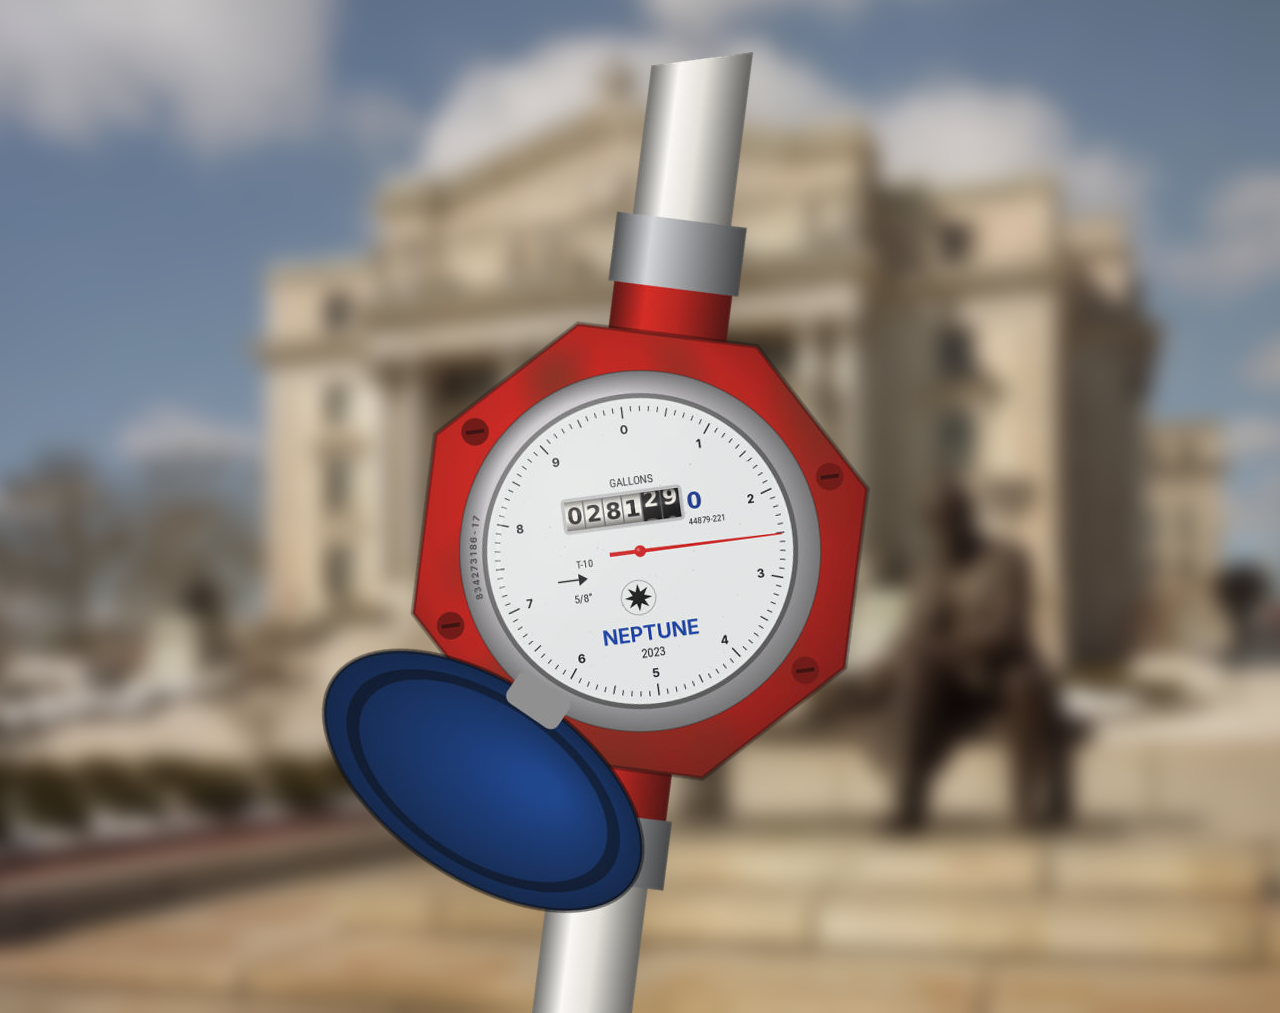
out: 281292.5 gal
